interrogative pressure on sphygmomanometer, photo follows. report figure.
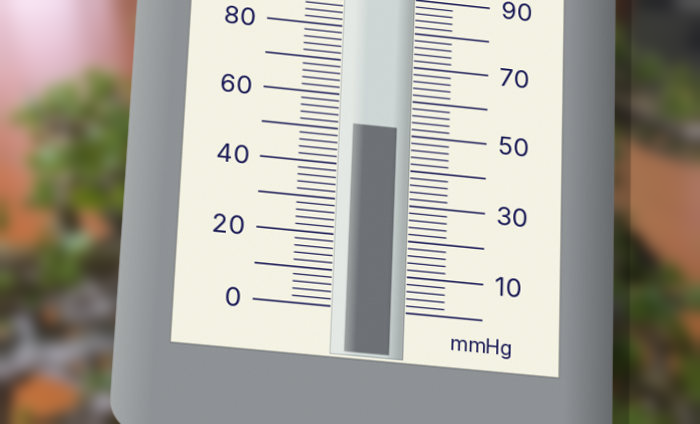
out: 52 mmHg
